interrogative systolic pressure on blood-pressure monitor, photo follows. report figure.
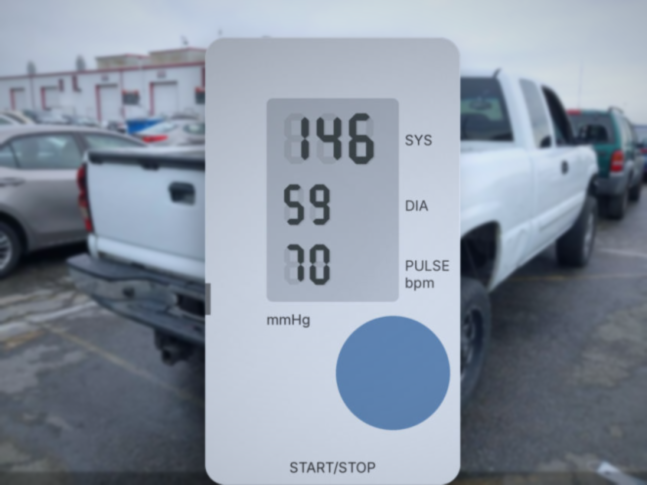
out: 146 mmHg
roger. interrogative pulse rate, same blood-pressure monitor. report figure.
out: 70 bpm
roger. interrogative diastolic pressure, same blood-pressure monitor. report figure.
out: 59 mmHg
